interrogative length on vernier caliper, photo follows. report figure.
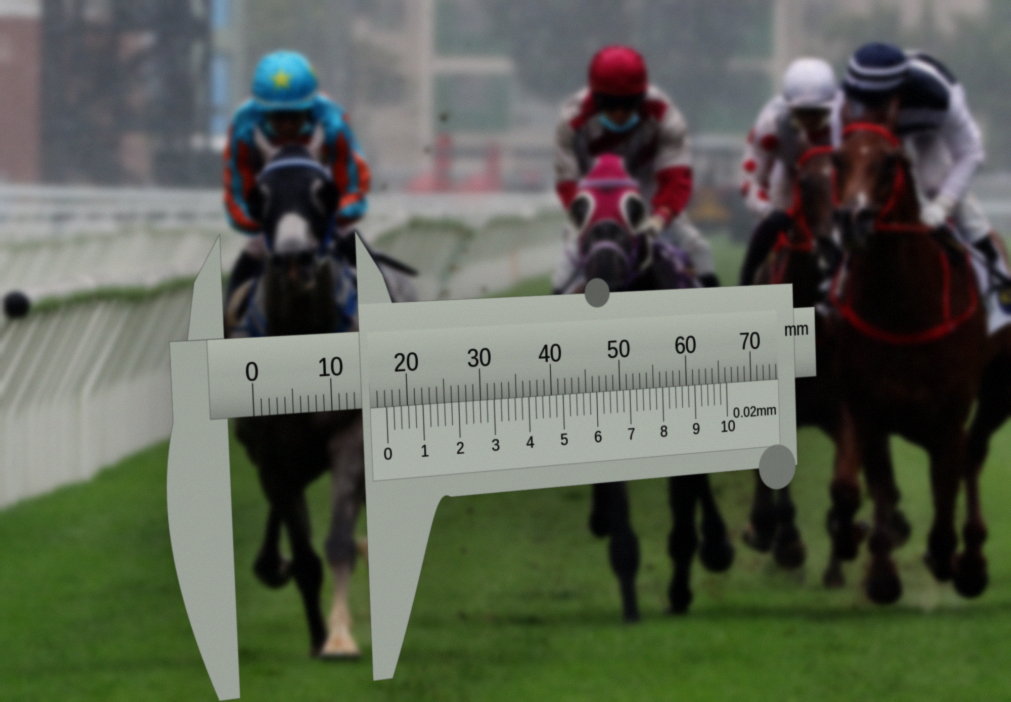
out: 17.2 mm
